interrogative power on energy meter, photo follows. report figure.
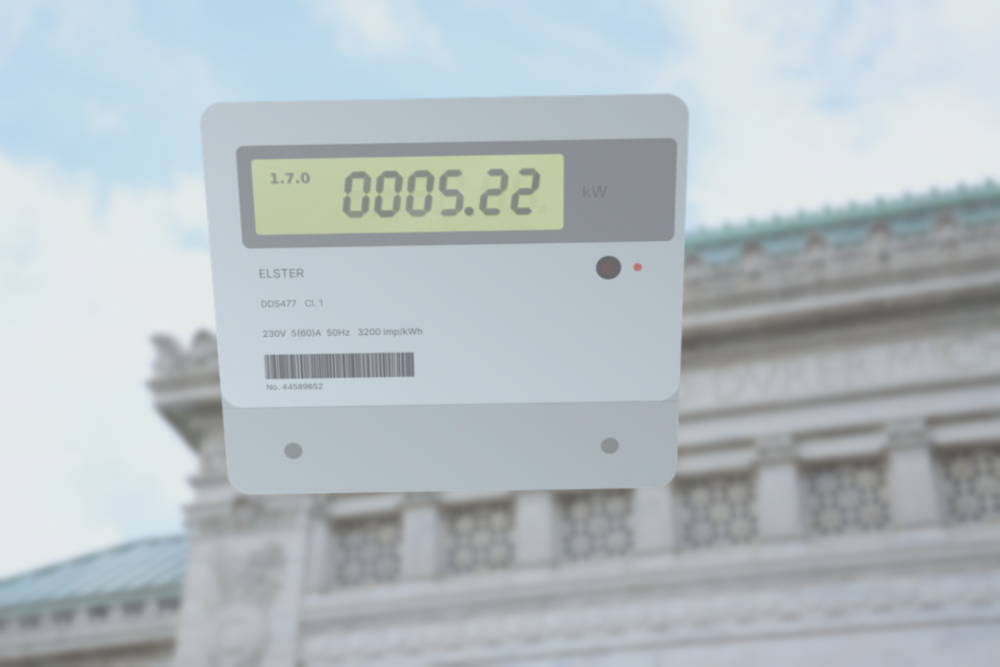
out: 5.22 kW
